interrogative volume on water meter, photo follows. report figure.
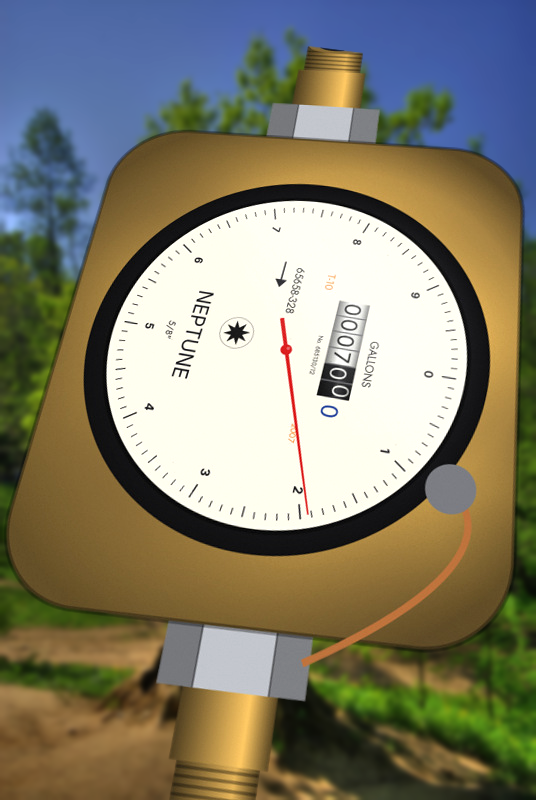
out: 7001.9 gal
